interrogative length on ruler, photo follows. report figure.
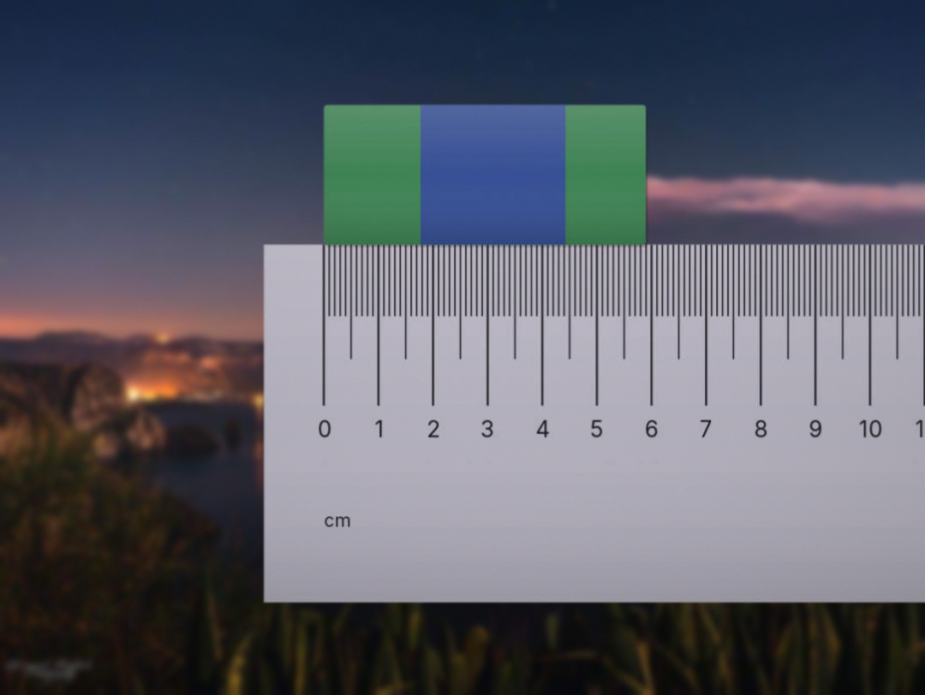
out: 5.9 cm
